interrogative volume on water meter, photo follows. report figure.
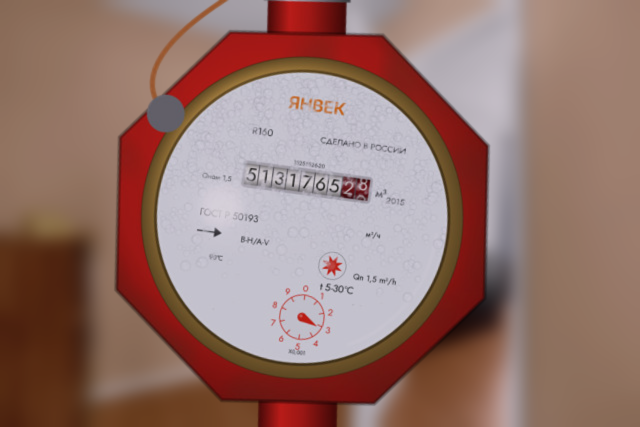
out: 5131765.283 m³
